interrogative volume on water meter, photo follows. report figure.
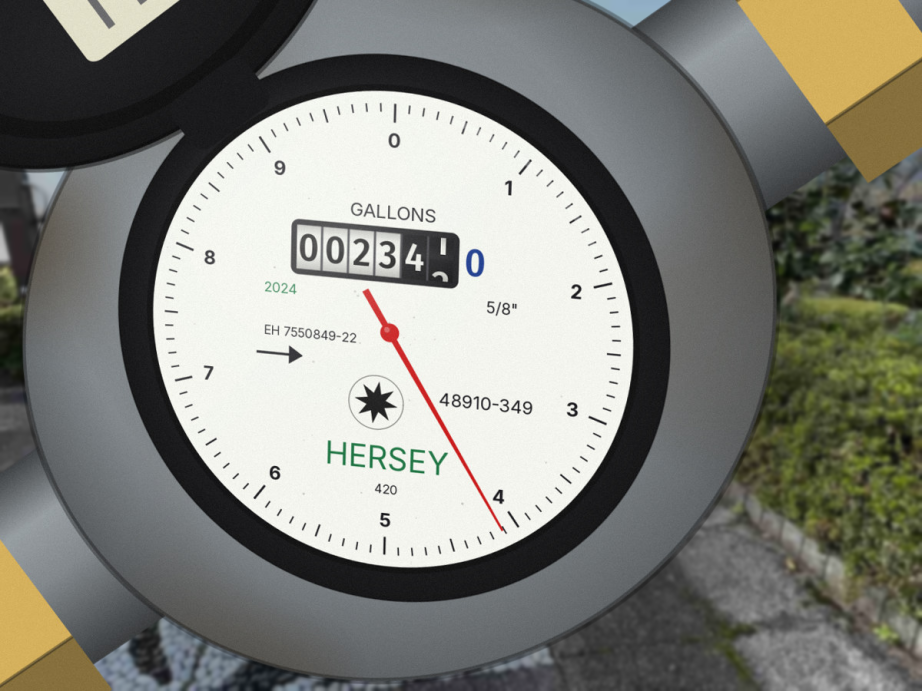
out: 23414.1 gal
